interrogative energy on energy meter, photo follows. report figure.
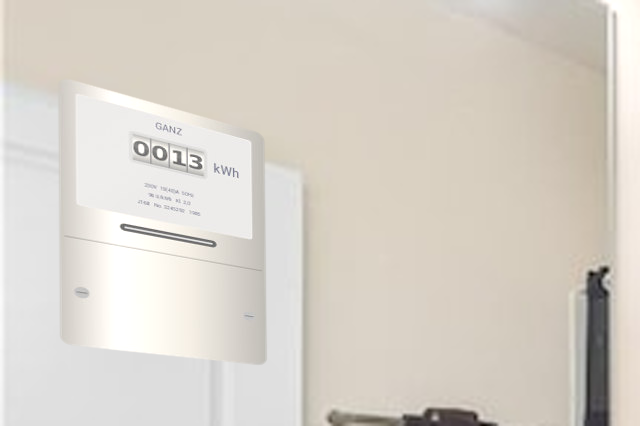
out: 13 kWh
